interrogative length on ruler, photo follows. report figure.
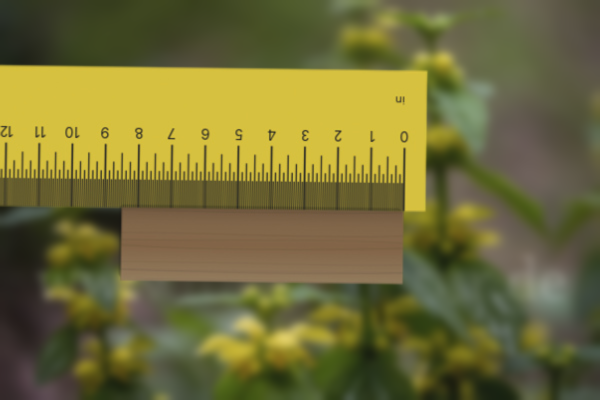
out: 8.5 in
